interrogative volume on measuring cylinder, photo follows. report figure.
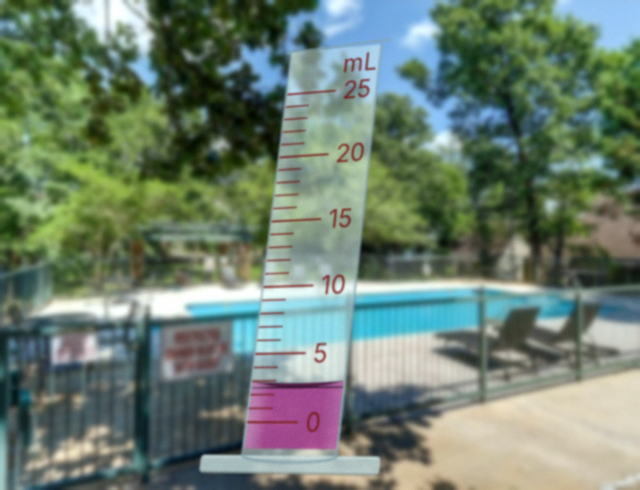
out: 2.5 mL
